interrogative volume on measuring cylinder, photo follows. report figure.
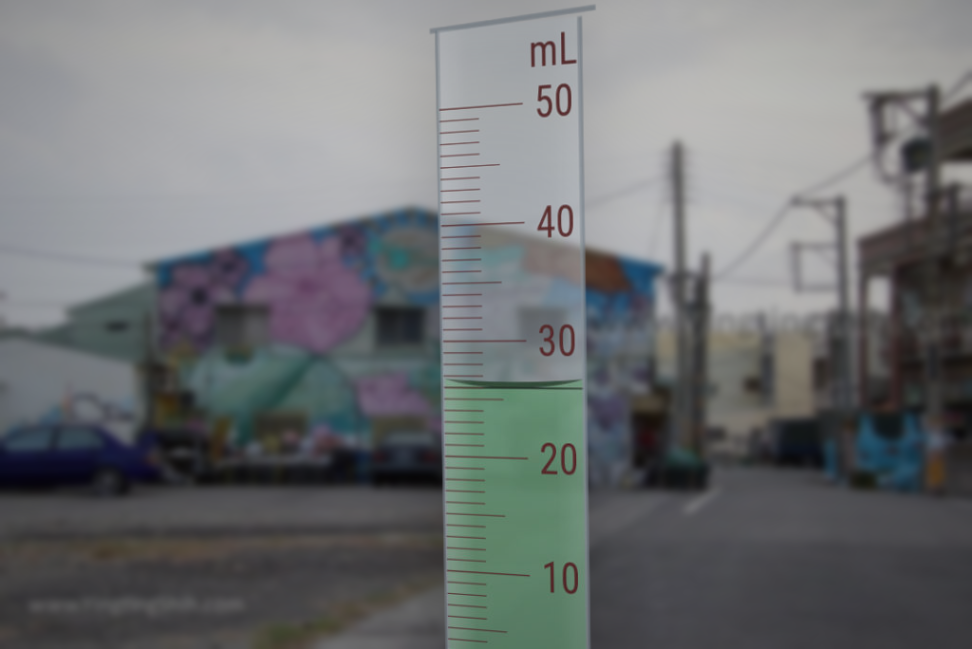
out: 26 mL
